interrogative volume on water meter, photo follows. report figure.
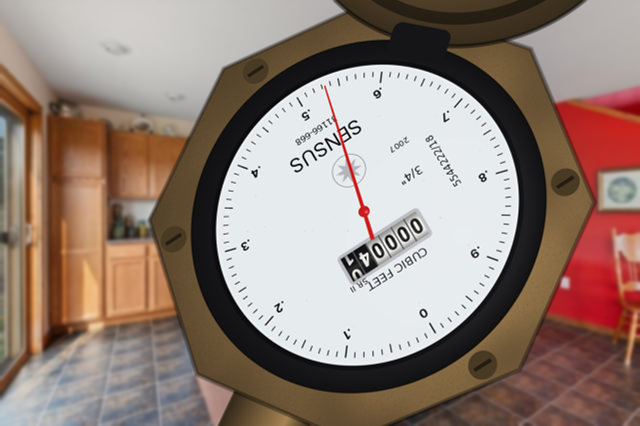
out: 40.53 ft³
